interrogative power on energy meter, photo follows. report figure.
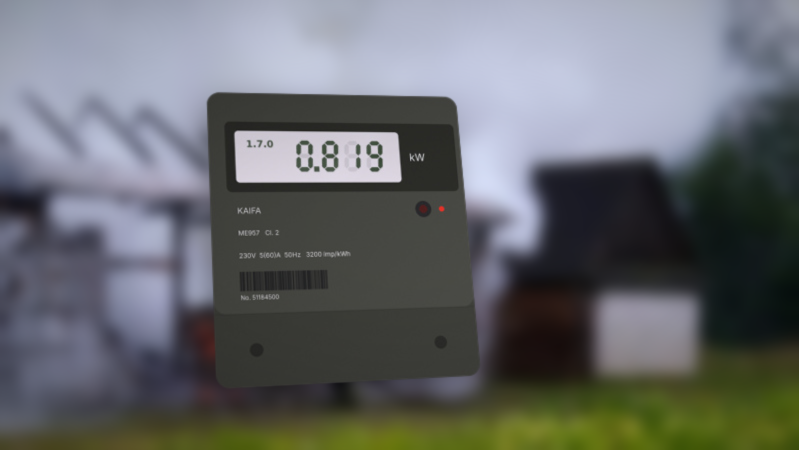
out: 0.819 kW
